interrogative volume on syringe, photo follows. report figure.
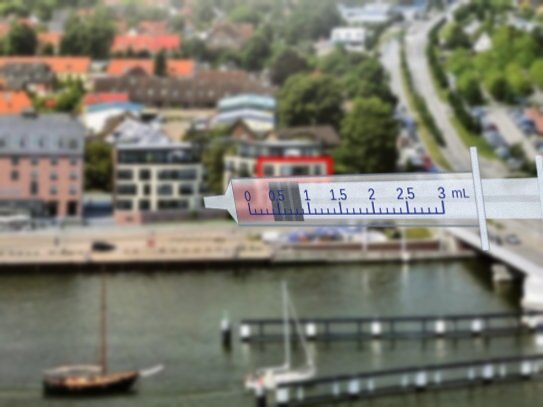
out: 0.4 mL
